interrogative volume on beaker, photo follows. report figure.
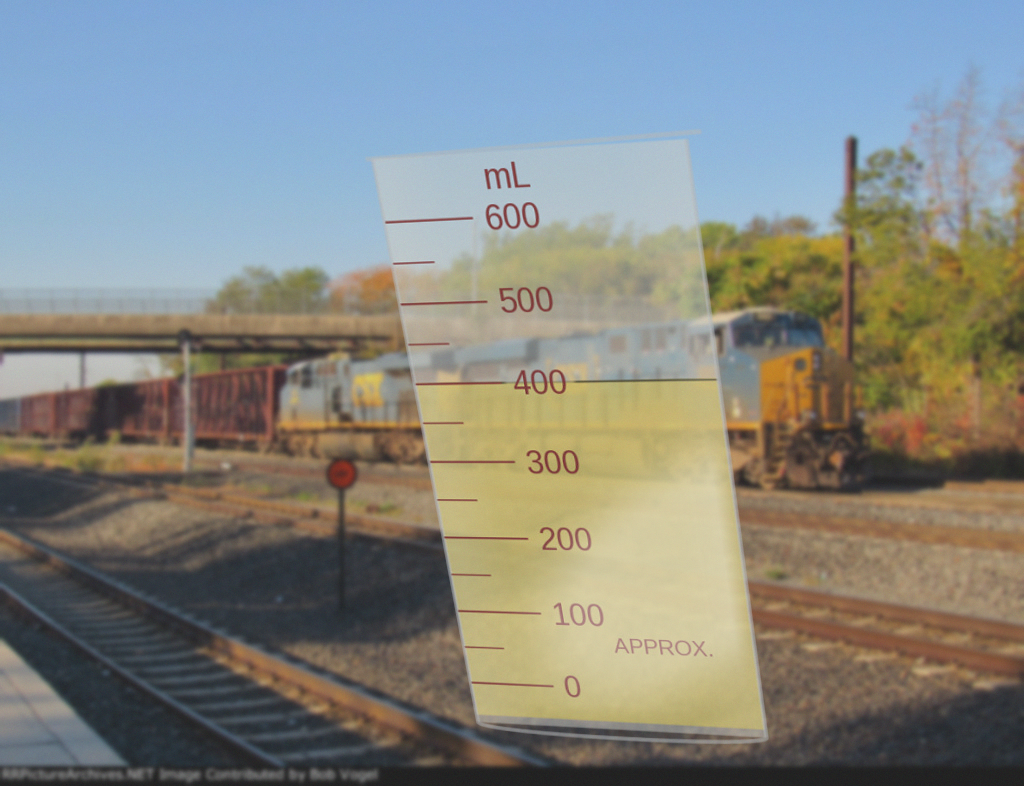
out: 400 mL
